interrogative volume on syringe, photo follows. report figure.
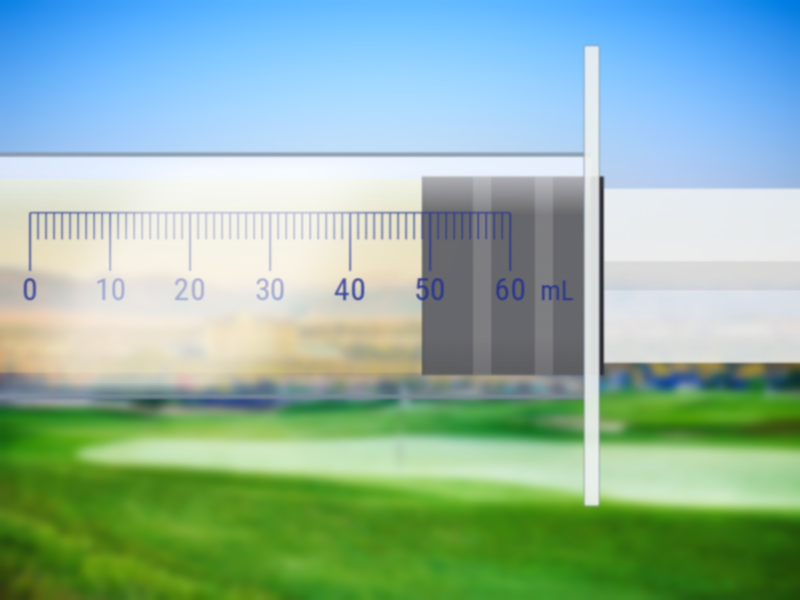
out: 49 mL
